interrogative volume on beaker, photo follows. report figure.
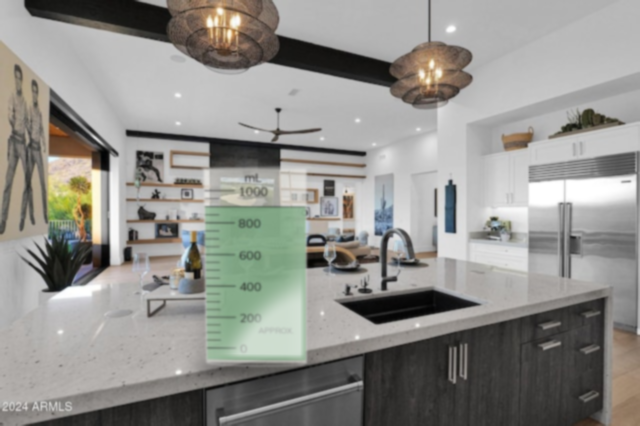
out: 900 mL
